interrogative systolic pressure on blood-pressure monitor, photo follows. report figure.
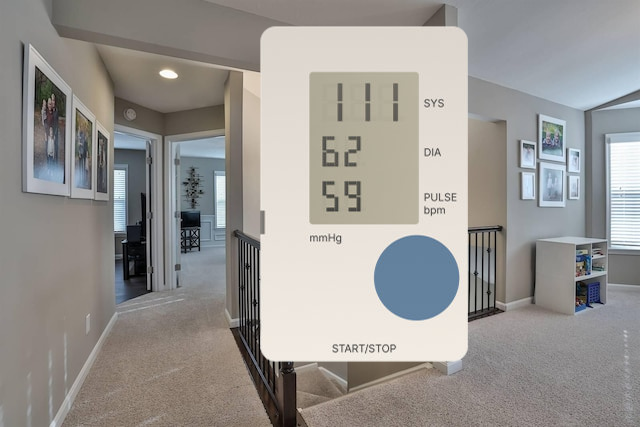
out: 111 mmHg
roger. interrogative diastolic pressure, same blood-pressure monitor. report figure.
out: 62 mmHg
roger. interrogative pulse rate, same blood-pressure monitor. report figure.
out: 59 bpm
